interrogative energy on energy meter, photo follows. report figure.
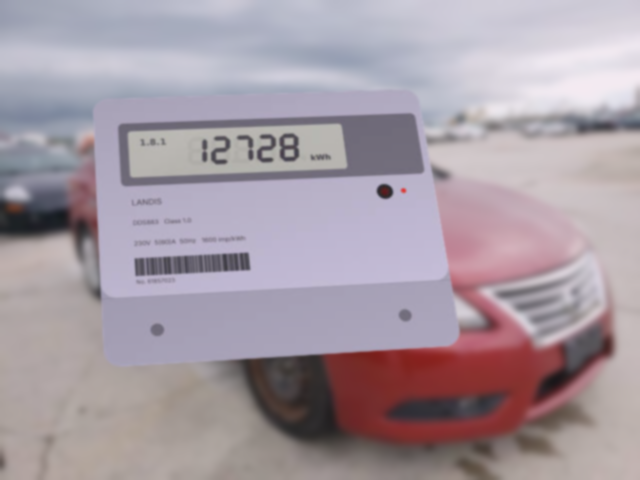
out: 12728 kWh
